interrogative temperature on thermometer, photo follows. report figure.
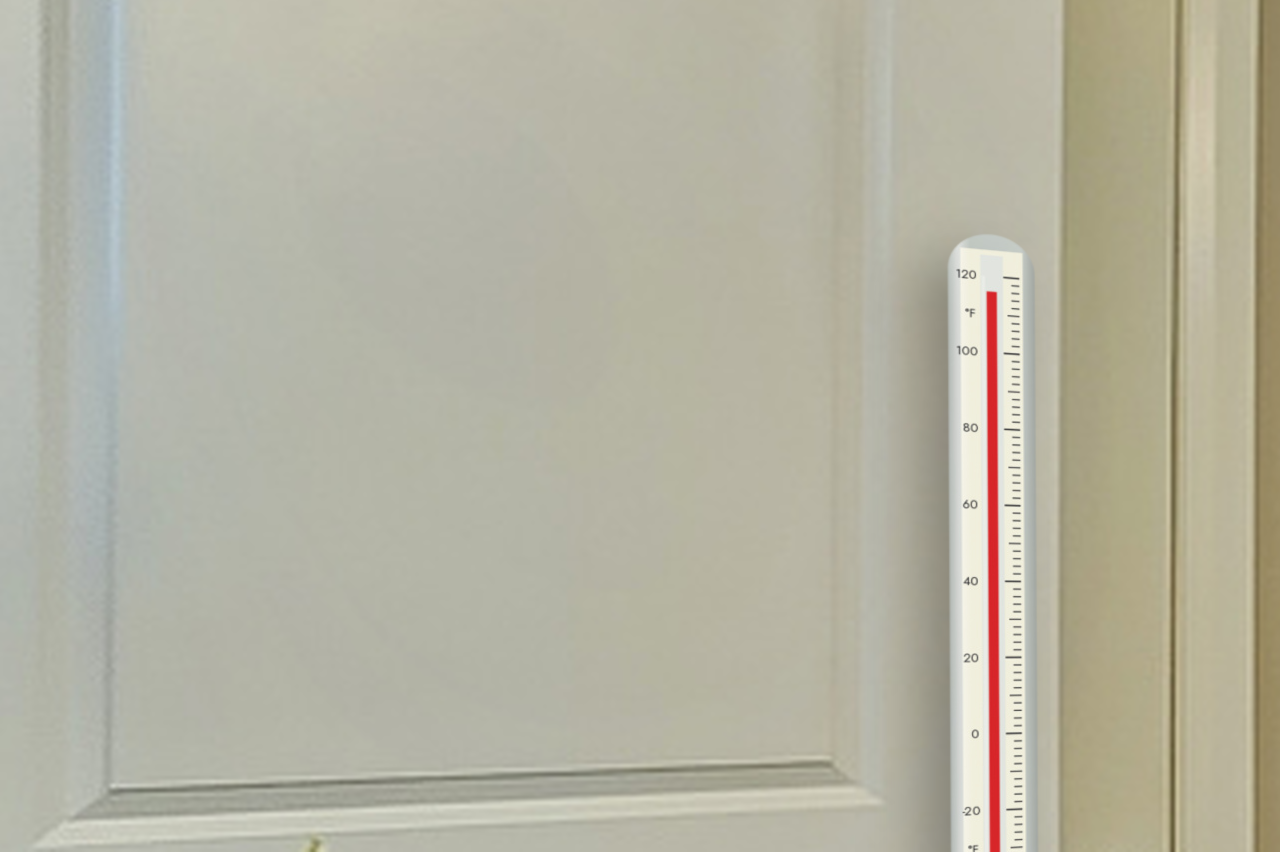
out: 116 °F
